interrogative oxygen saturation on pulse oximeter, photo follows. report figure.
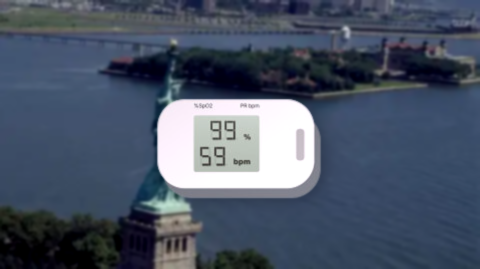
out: 99 %
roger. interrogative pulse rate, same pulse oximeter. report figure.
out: 59 bpm
